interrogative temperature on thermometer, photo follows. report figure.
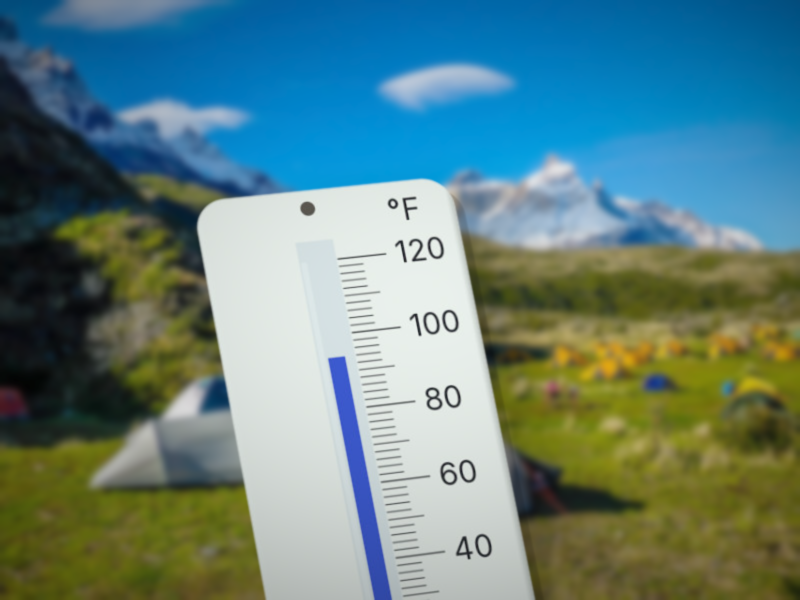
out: 94 °F
